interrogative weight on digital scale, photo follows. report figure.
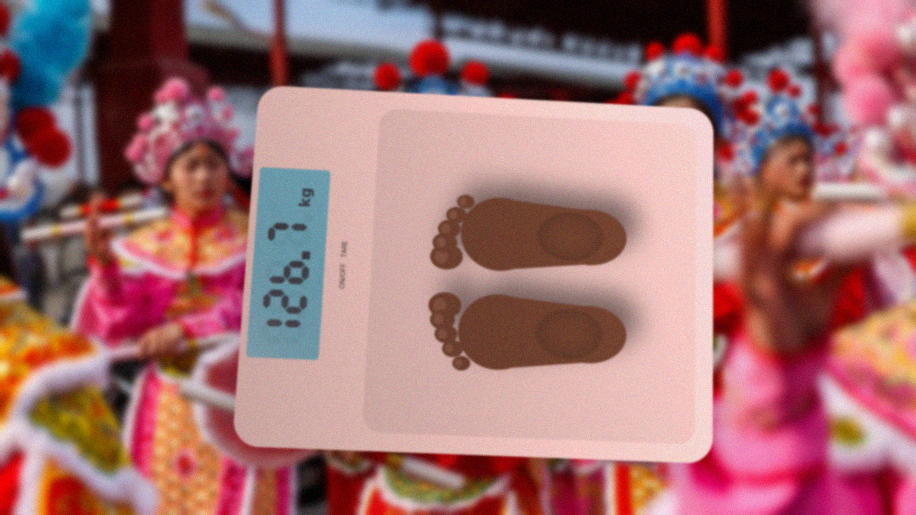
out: 126.7 kg
